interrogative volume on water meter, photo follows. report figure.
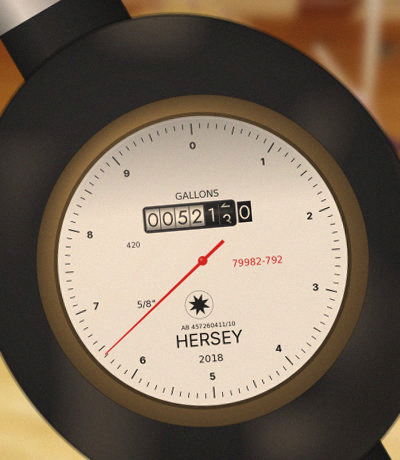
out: 52126.4 gal
